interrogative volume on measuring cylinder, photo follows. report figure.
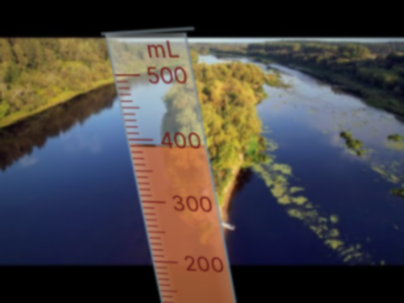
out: 390 mL
